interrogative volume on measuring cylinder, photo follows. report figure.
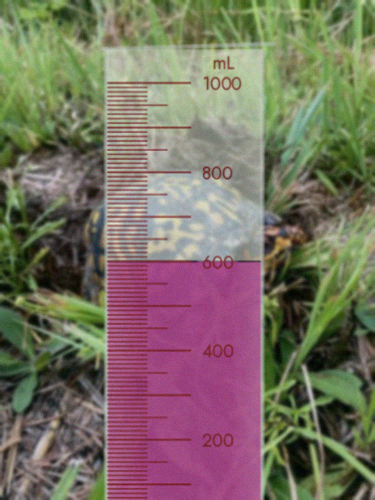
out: 600 mL
